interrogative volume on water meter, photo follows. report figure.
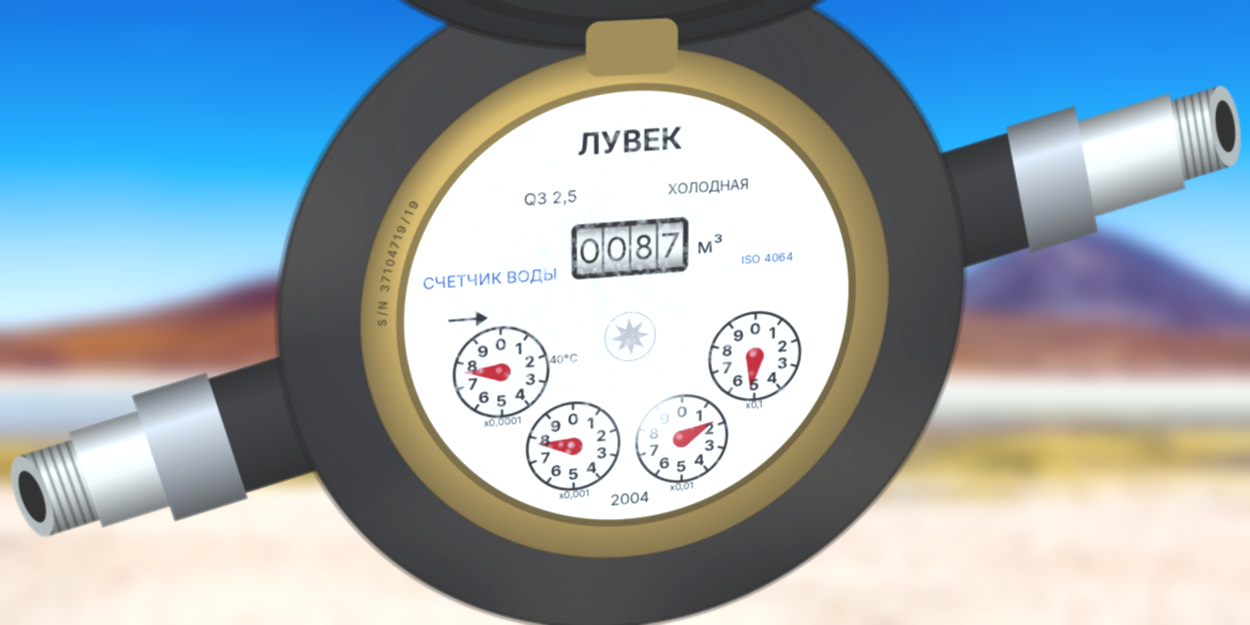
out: 87.5177 m³
